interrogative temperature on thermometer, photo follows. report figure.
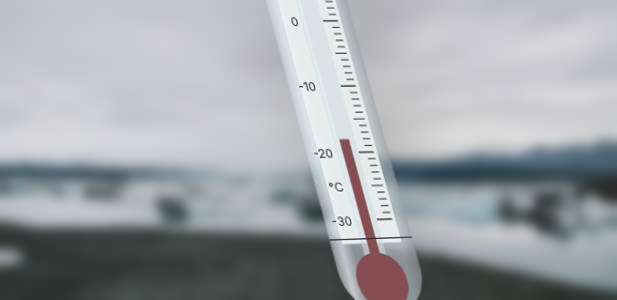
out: -18 °C
